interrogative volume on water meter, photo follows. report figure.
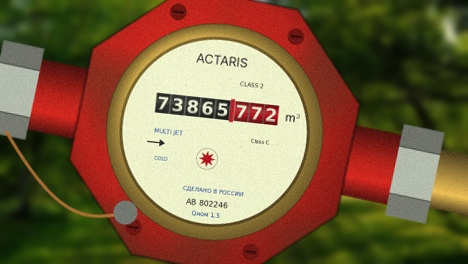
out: 73865.772 m³
